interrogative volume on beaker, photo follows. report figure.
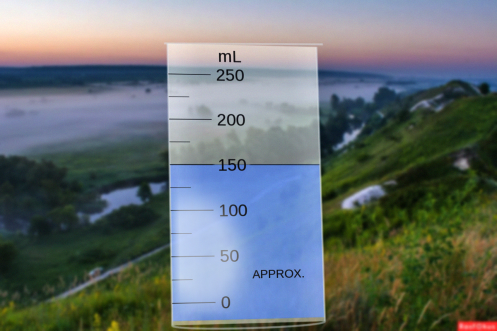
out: 150 mL
